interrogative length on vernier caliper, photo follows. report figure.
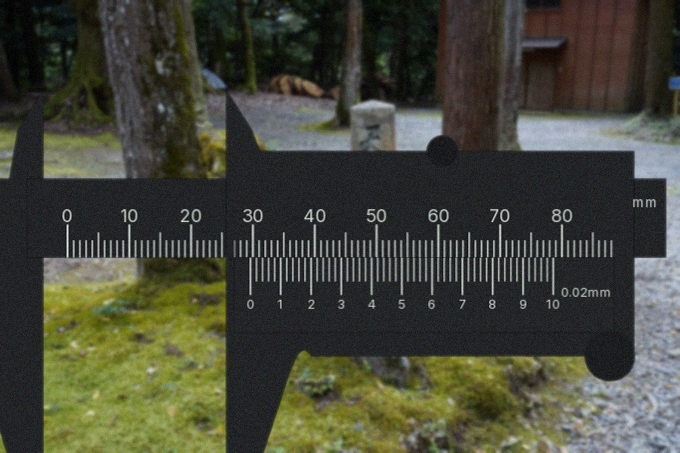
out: 29.6 mm
